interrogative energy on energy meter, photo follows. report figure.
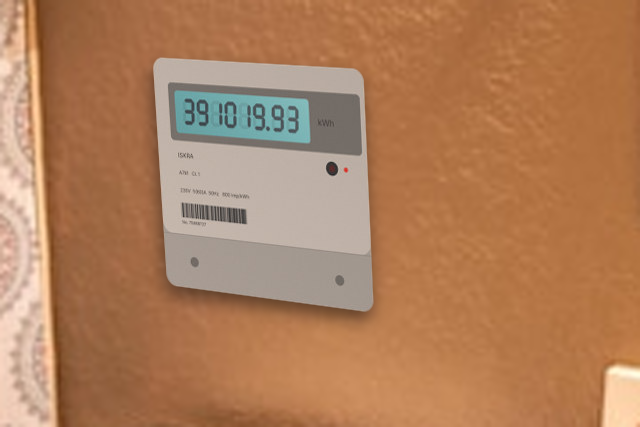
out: 391019.93 kWh
